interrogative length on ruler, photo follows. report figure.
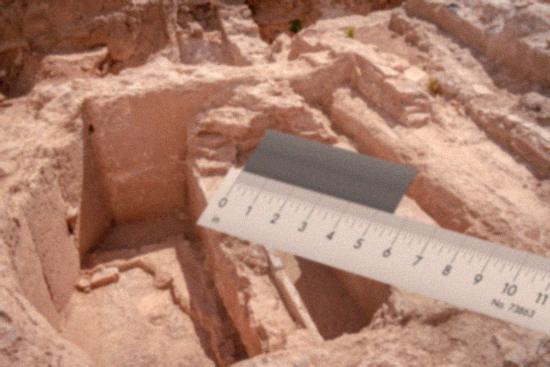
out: 5.5 in
